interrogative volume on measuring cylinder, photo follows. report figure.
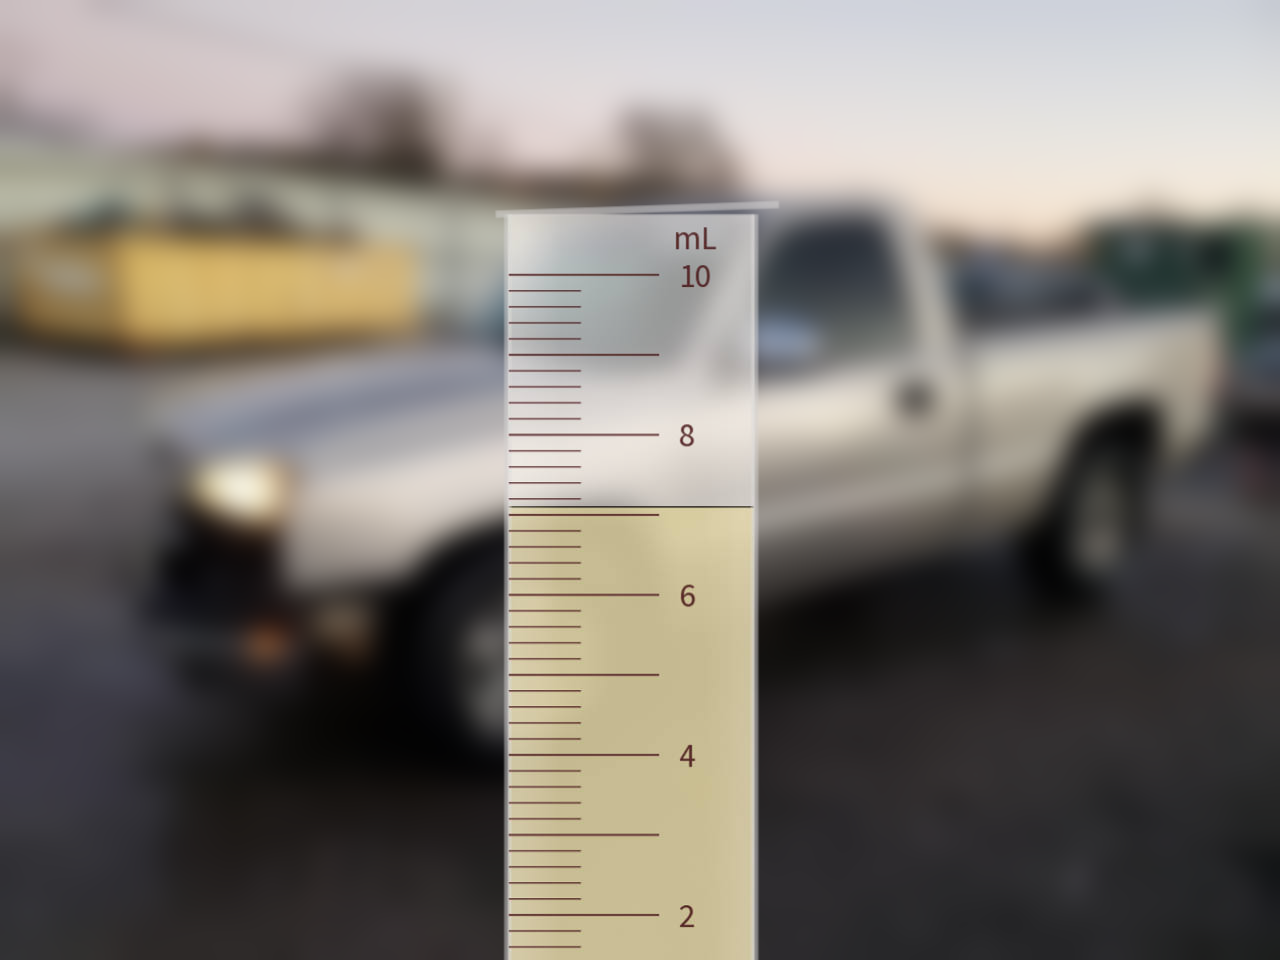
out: 7.1 mL
